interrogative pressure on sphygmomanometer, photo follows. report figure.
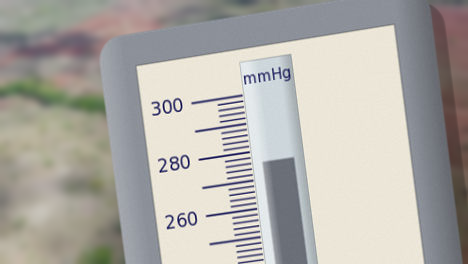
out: 276 mmHg
